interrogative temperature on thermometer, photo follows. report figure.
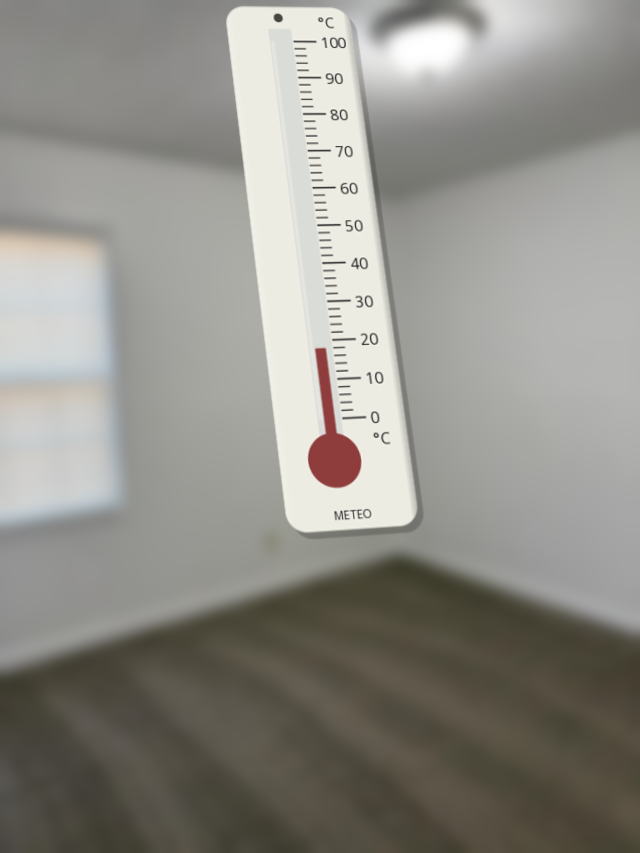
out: 18 °C
